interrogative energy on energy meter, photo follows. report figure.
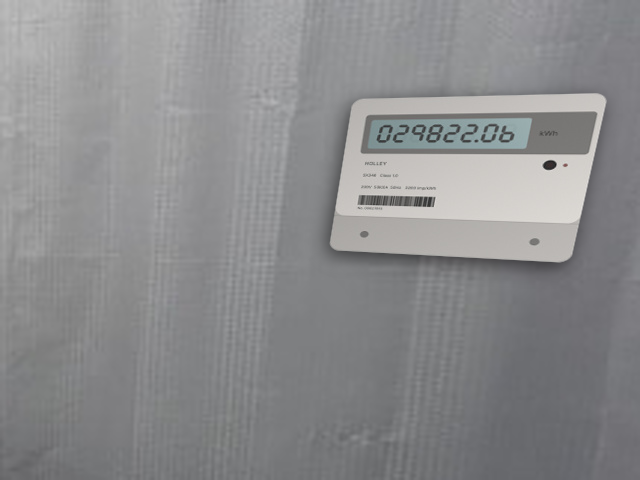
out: 29822.06 kWh
